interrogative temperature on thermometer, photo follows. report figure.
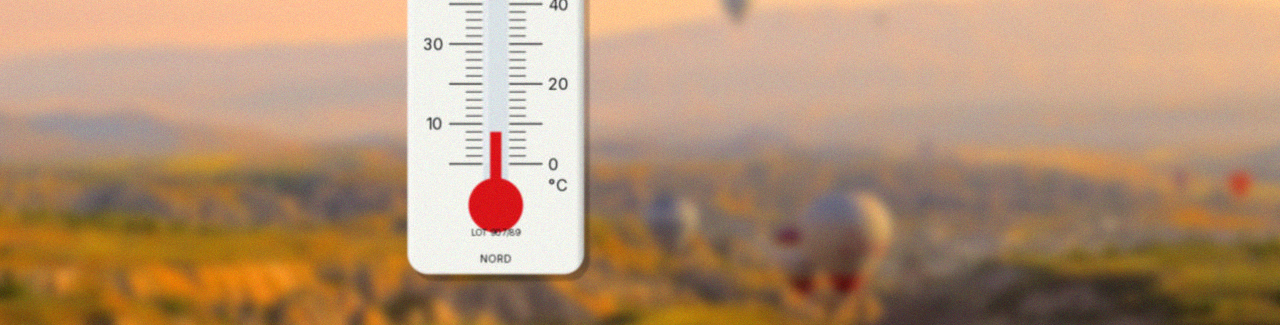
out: 8 °C
